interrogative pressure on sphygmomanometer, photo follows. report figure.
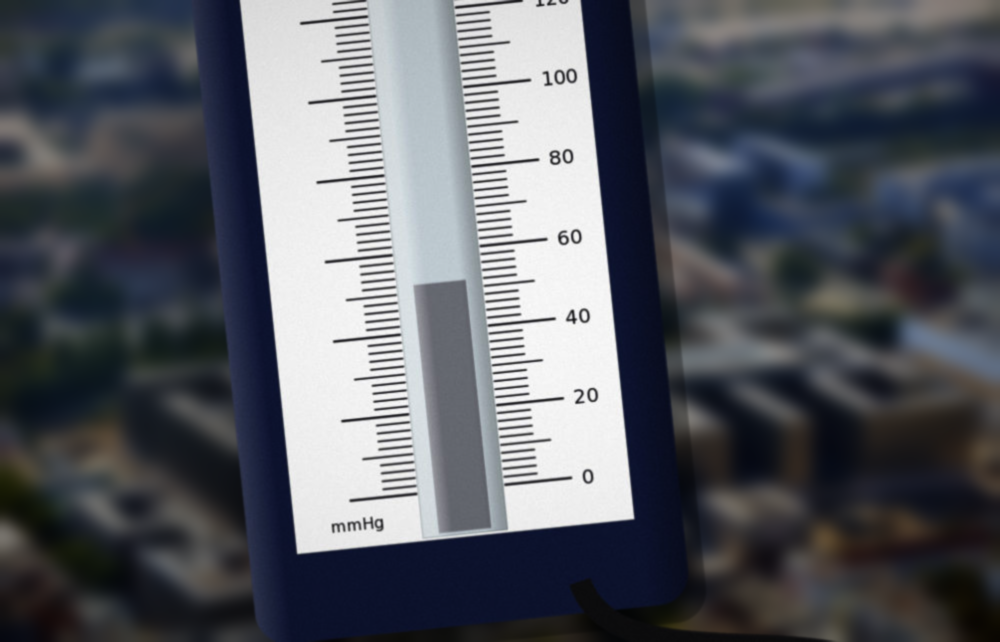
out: 52 mmHg
